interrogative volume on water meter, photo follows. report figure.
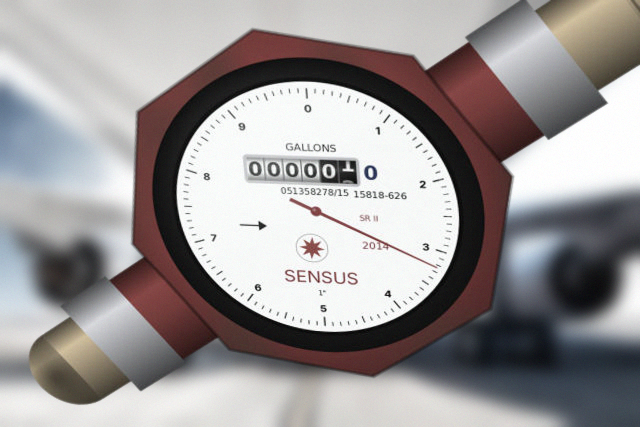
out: 13.2 gal
